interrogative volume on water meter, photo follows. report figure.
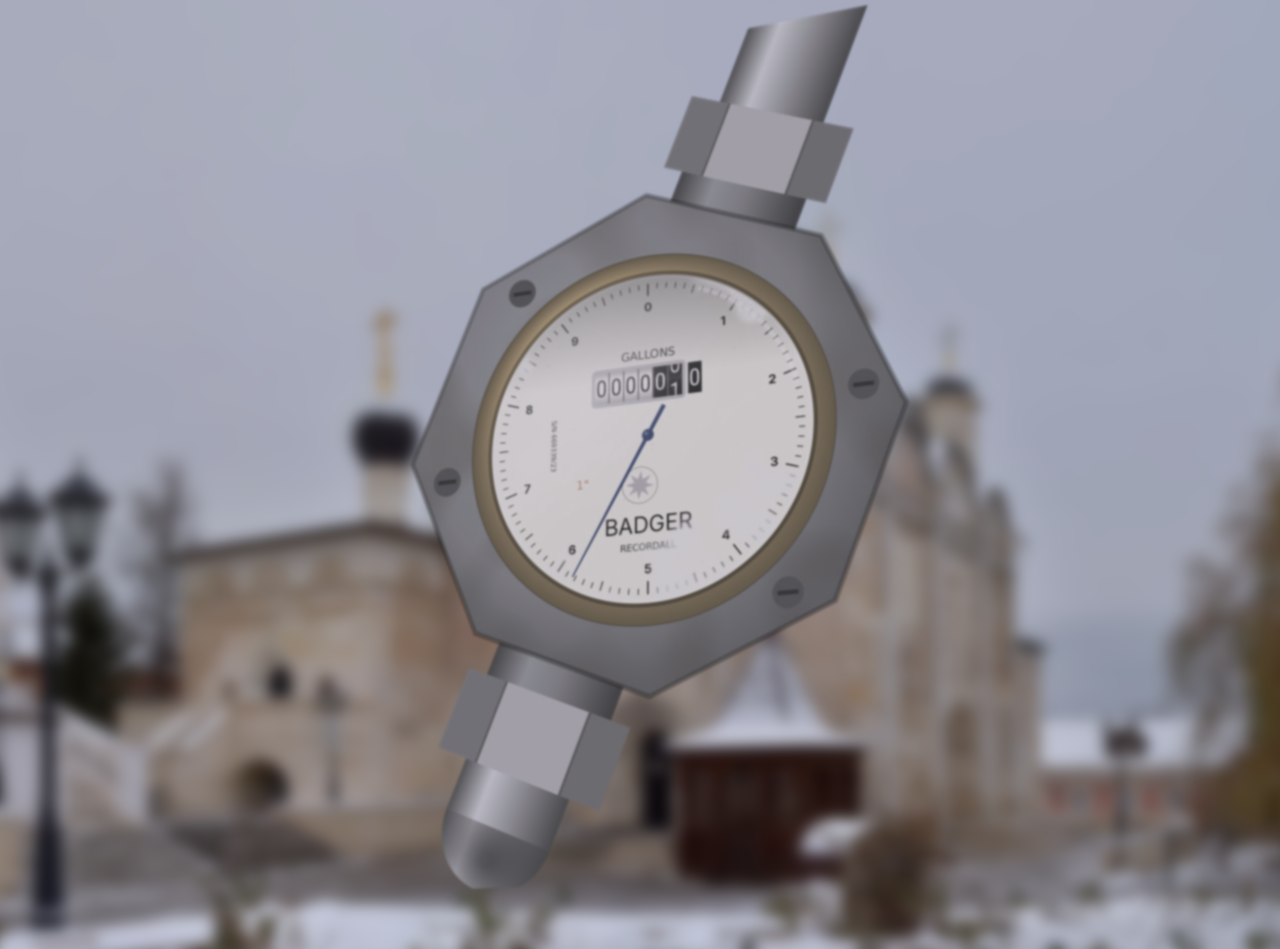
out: 5.8 gal
